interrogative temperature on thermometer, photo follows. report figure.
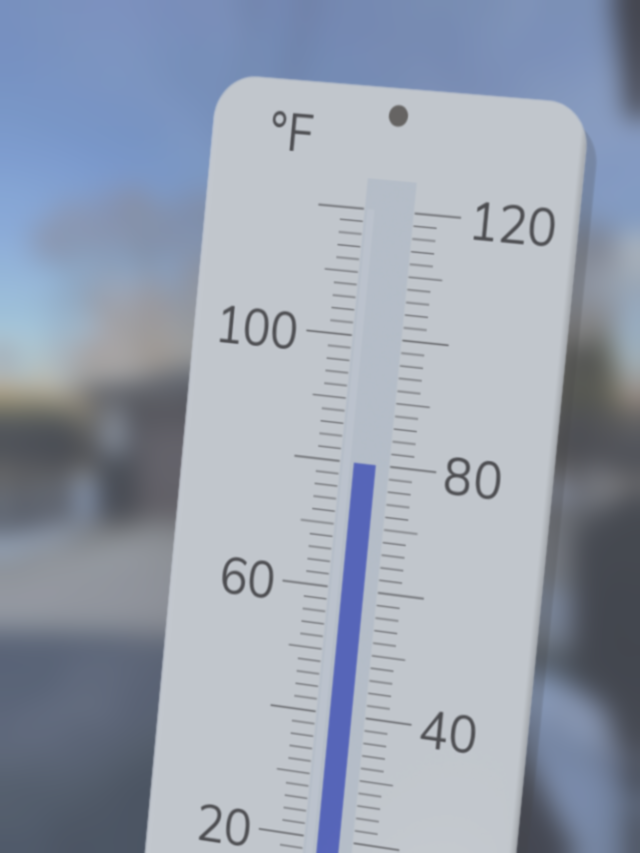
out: 80 °F
